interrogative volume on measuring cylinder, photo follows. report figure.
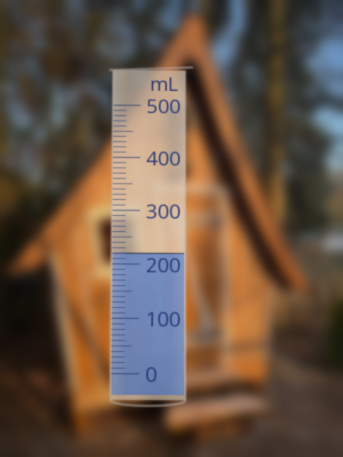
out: 220 mL
